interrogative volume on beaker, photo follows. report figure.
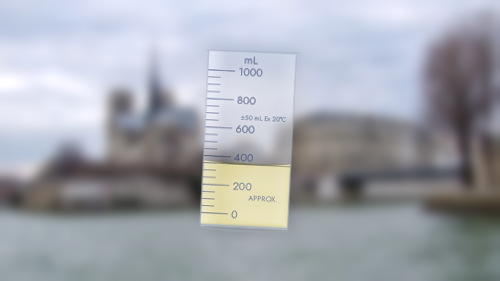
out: 350 mL
